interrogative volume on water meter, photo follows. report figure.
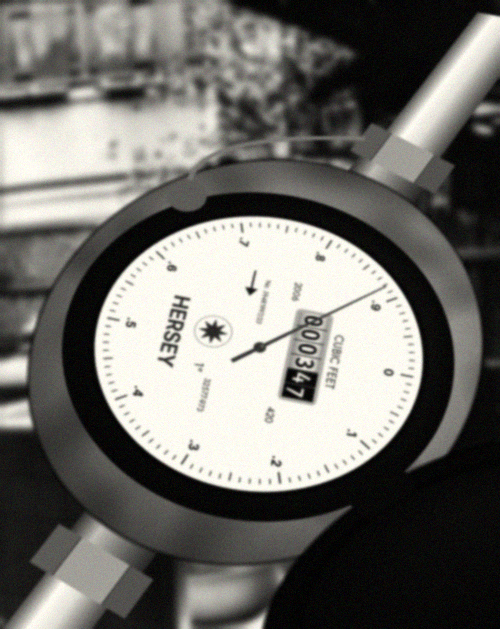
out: 346.88 ft³
